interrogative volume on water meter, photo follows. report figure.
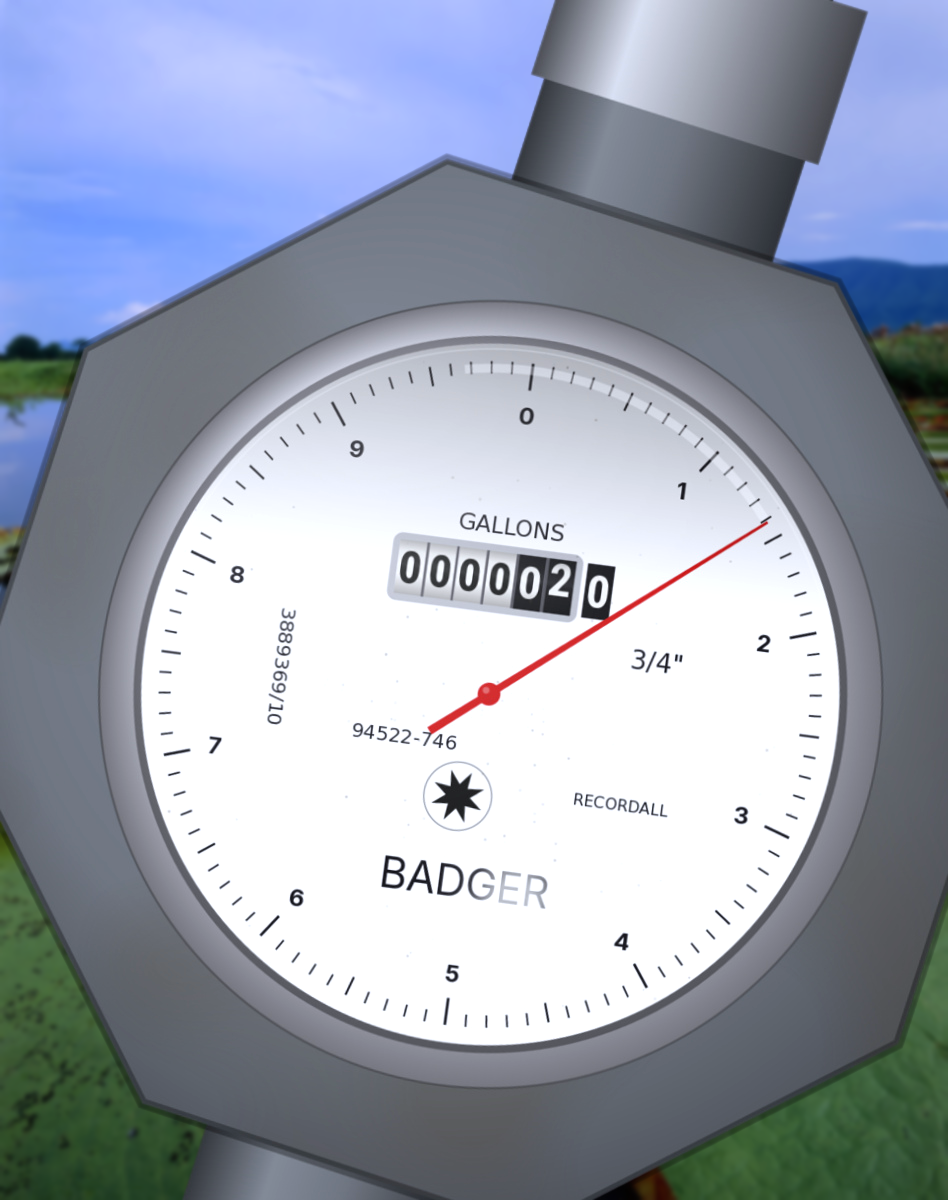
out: 21.4 gal
